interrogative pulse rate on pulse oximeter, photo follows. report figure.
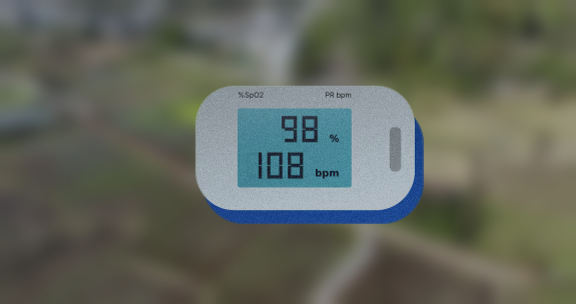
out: 108 bpm
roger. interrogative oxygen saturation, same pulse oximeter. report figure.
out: 98 %
